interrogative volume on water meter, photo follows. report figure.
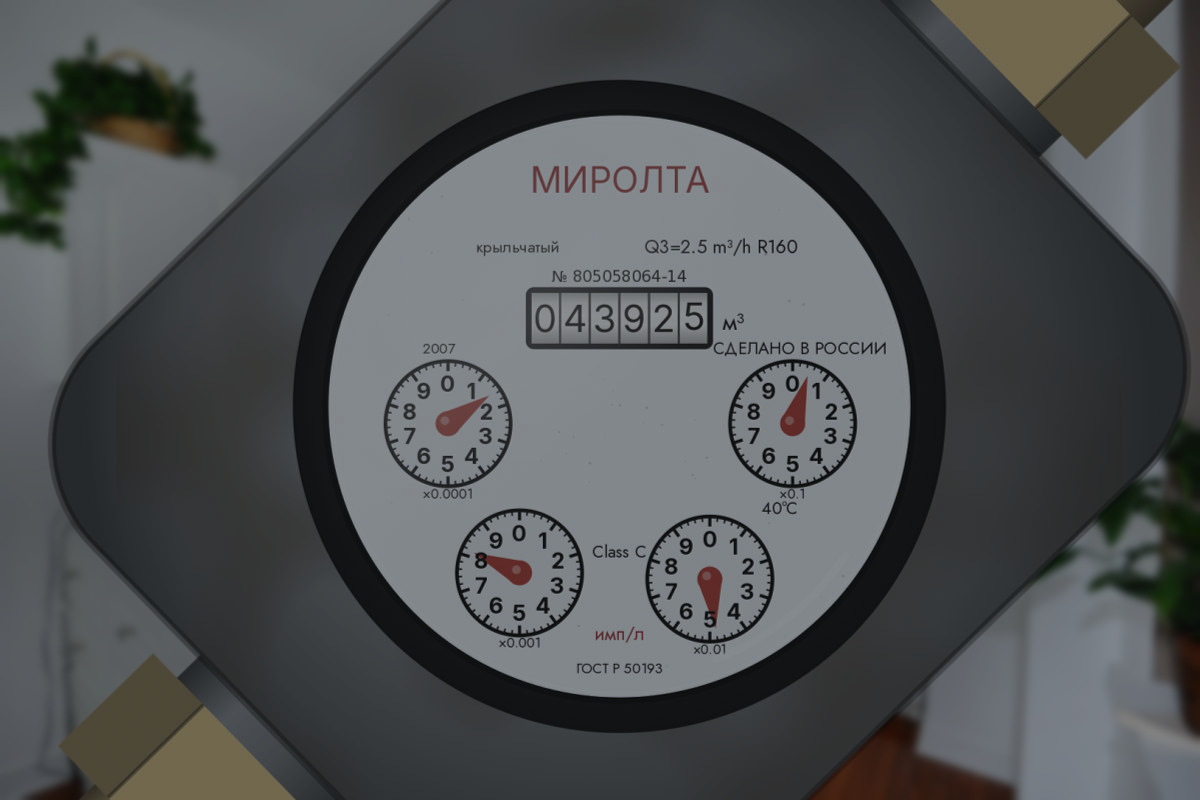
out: 43925.0481 m³
